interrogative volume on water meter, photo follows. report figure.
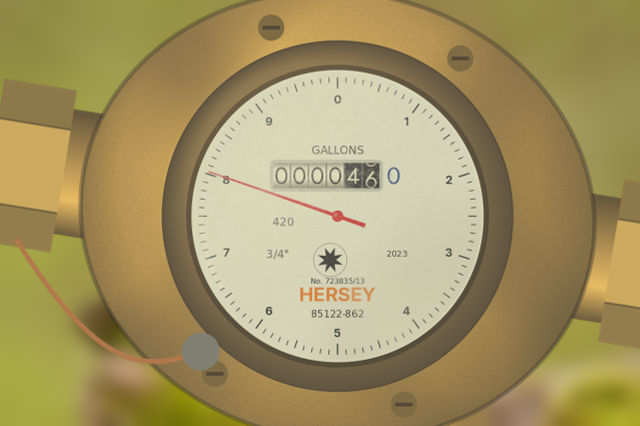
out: 458.0 gal
